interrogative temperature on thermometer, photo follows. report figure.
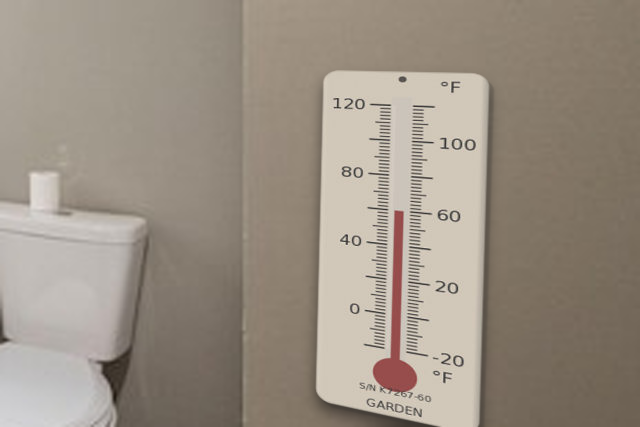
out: 60 °F
